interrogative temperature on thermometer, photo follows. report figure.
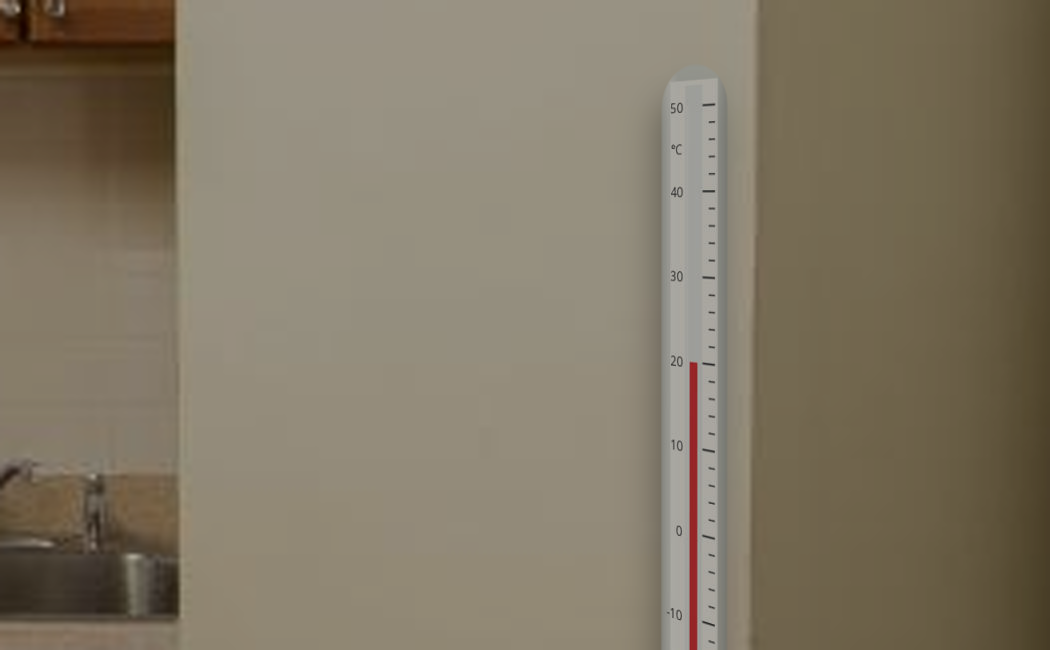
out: 20 °C
